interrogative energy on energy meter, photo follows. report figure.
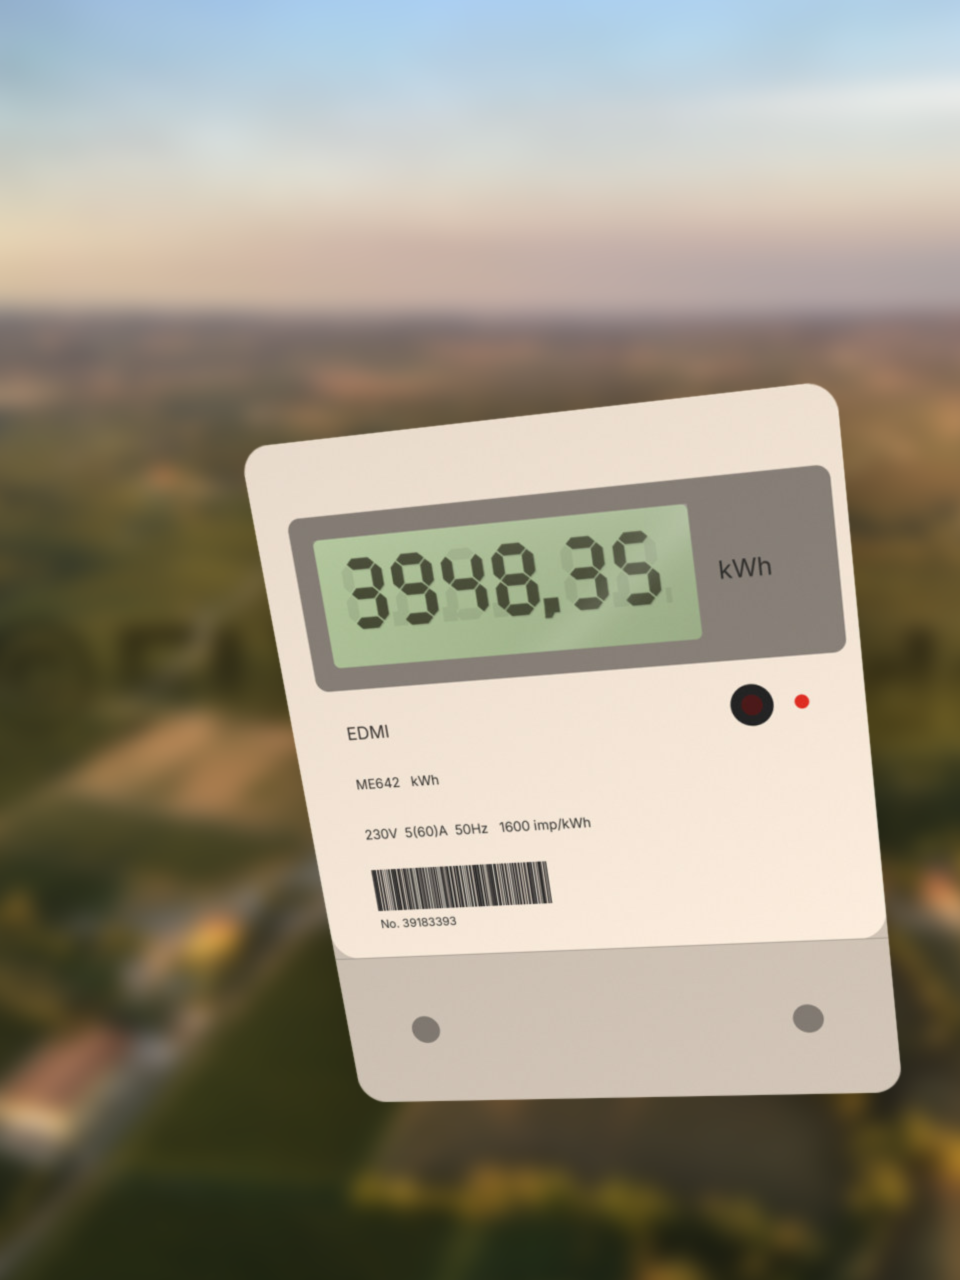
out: 3948.35 kWh
